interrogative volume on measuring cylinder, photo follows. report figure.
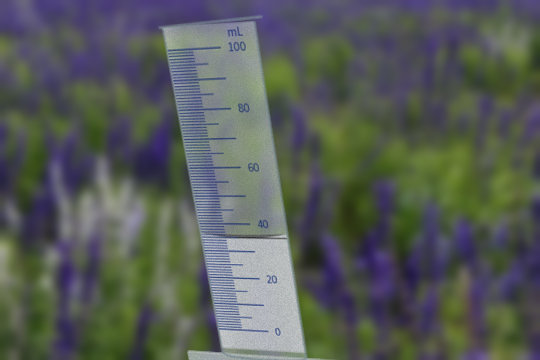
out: 35 mL
